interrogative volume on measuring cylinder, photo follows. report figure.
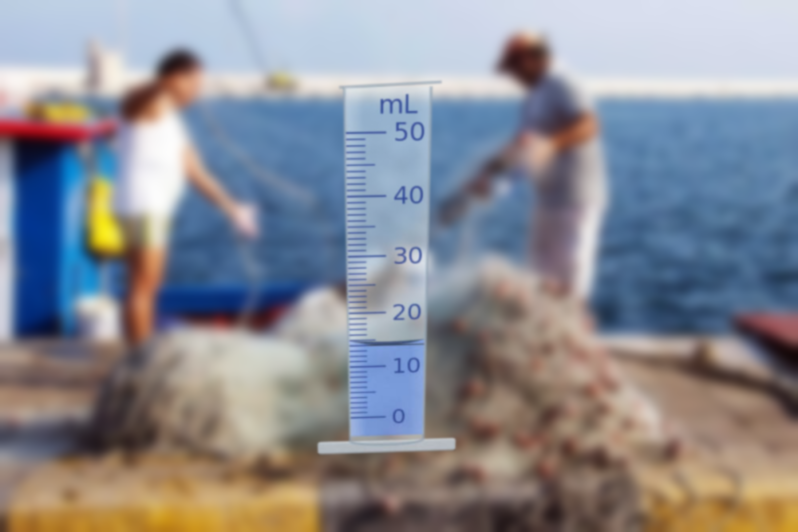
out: 14 mL
